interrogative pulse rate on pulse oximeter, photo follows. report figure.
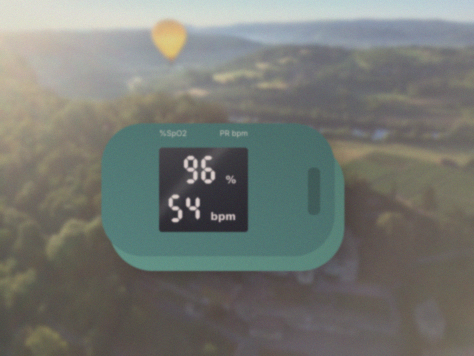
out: 54 bpm
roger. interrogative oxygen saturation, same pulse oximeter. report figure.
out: 96 %
